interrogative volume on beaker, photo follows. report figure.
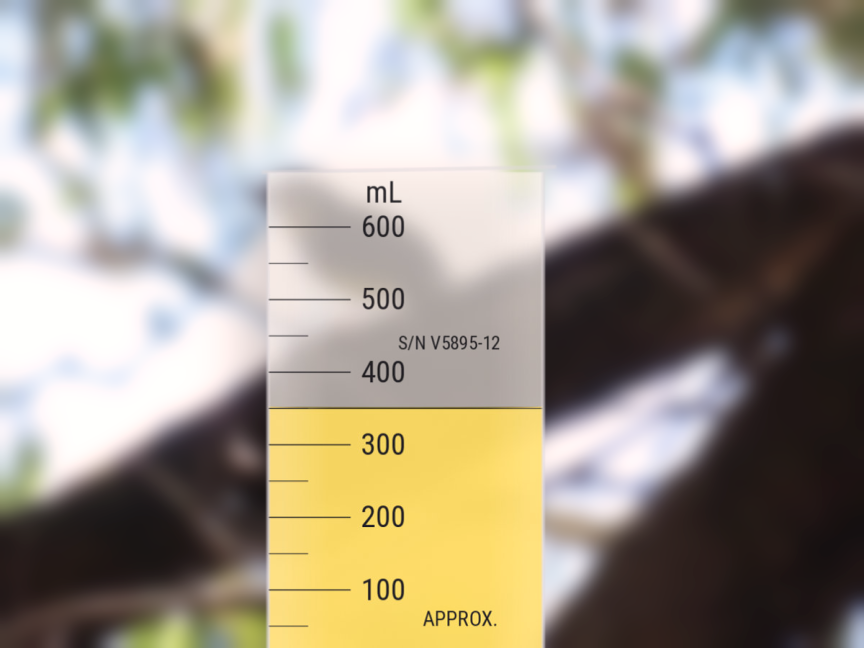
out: 350 mL
